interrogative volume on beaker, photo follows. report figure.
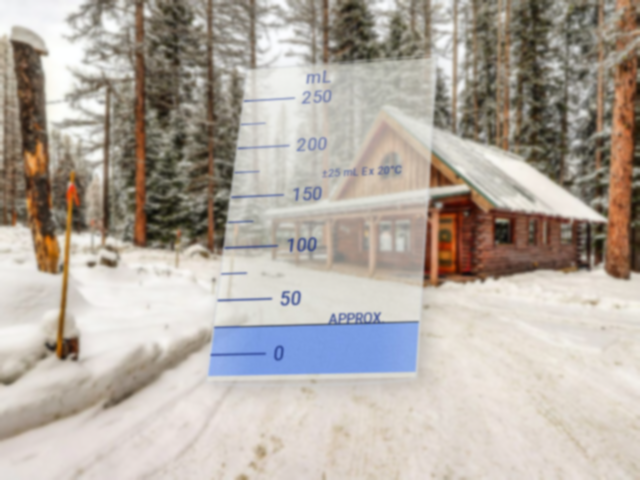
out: 25 mL
